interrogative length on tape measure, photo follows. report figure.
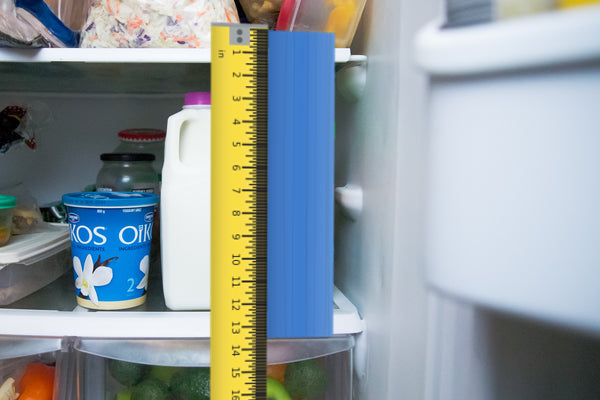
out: 13.5 in
